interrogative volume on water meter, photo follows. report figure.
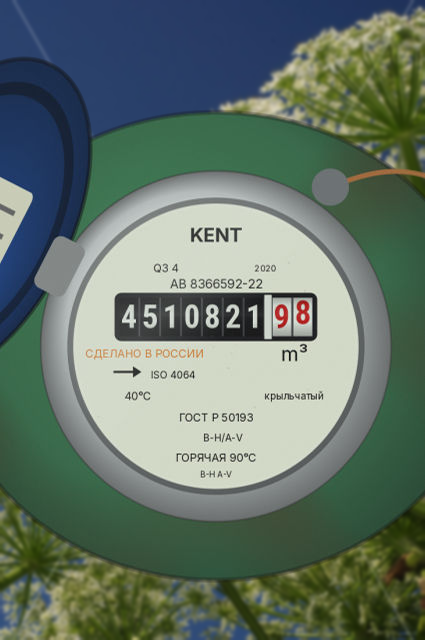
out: 4510821.98 m³
